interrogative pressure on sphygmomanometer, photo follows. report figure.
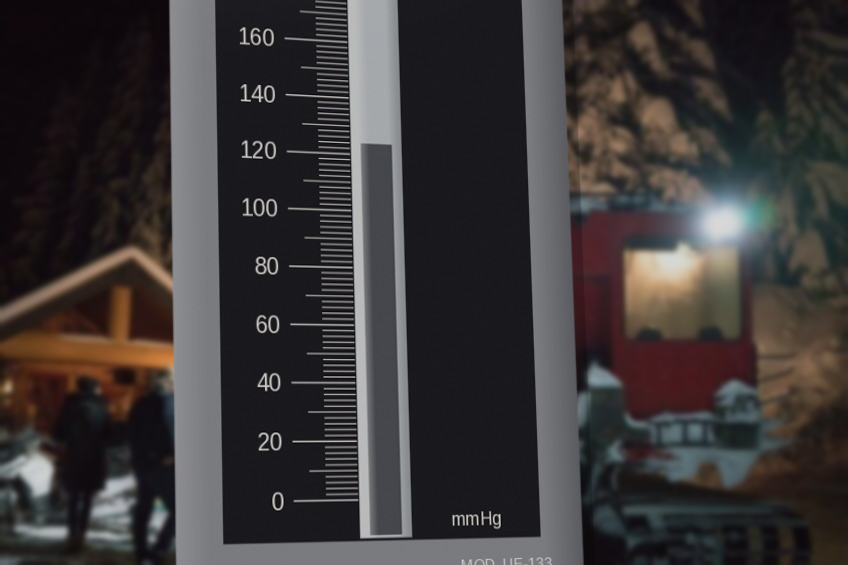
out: 124 mmHg
